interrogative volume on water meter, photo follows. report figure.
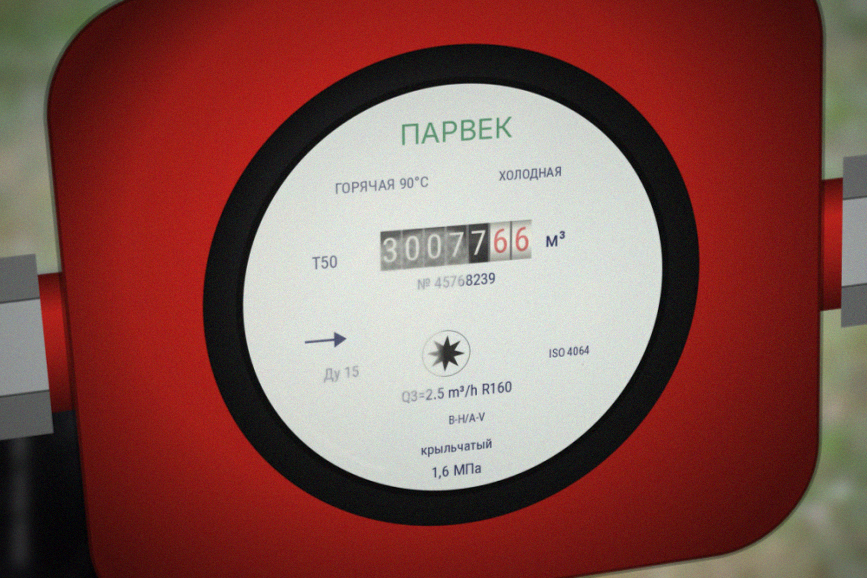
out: 30077.66 m³
